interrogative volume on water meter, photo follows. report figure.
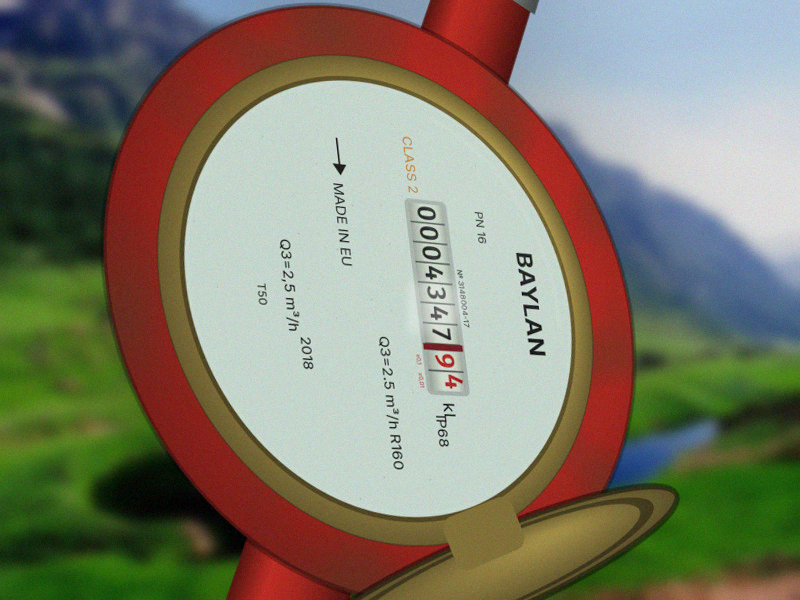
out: 4347.94 kL
